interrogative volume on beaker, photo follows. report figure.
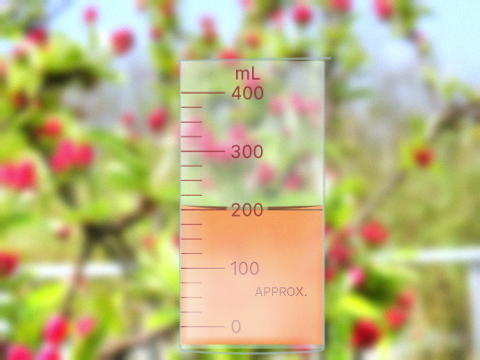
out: 200 mL
